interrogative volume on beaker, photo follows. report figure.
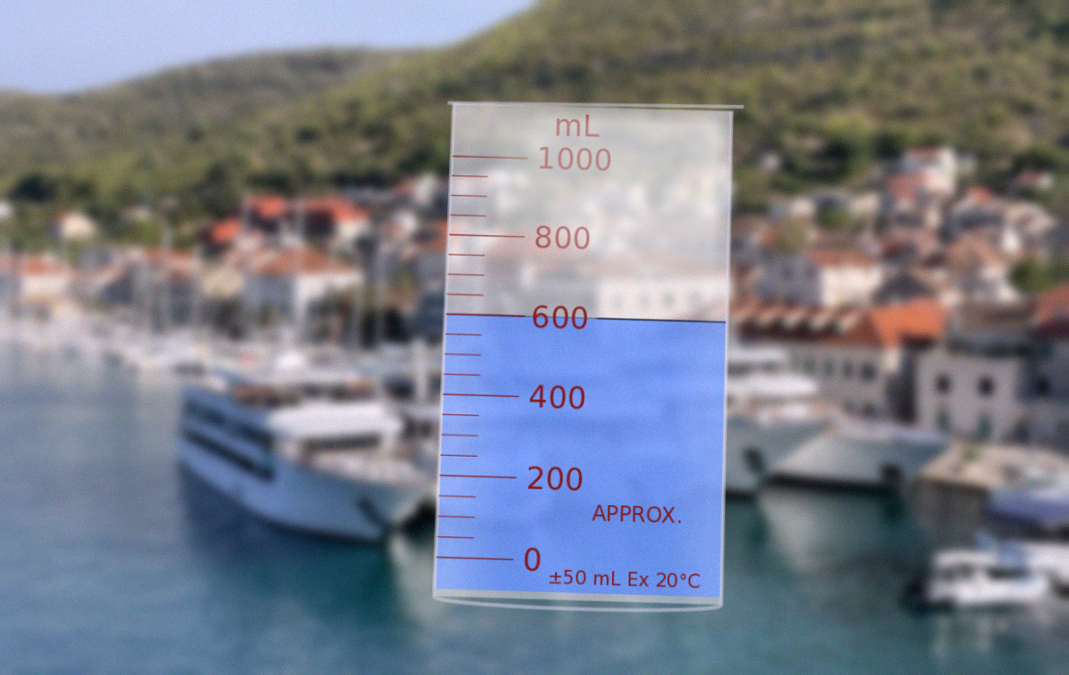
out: 600 mL
